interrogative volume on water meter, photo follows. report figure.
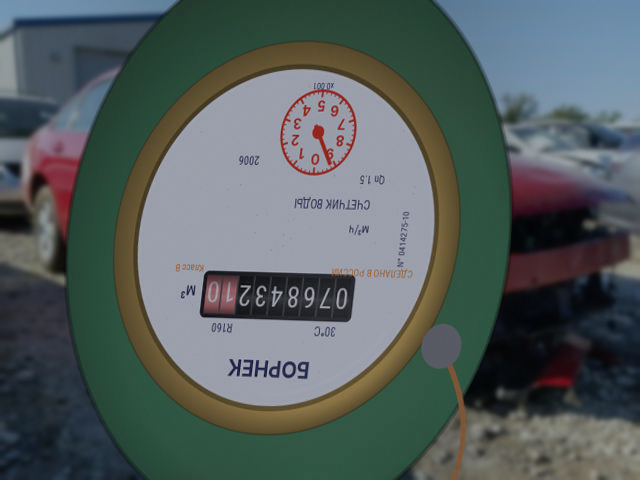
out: 768432.099 m³
